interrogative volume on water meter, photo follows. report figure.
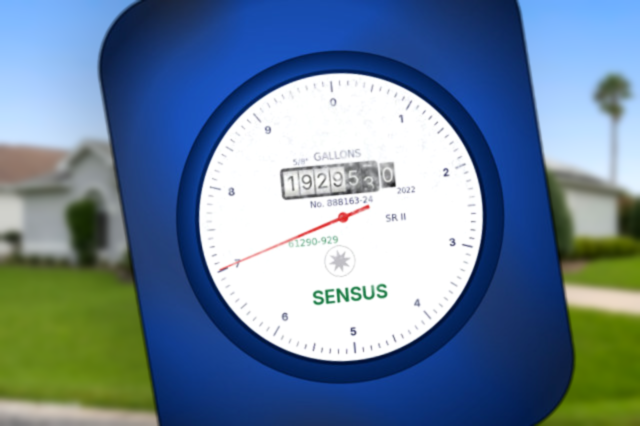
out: 1929527.0 gal
